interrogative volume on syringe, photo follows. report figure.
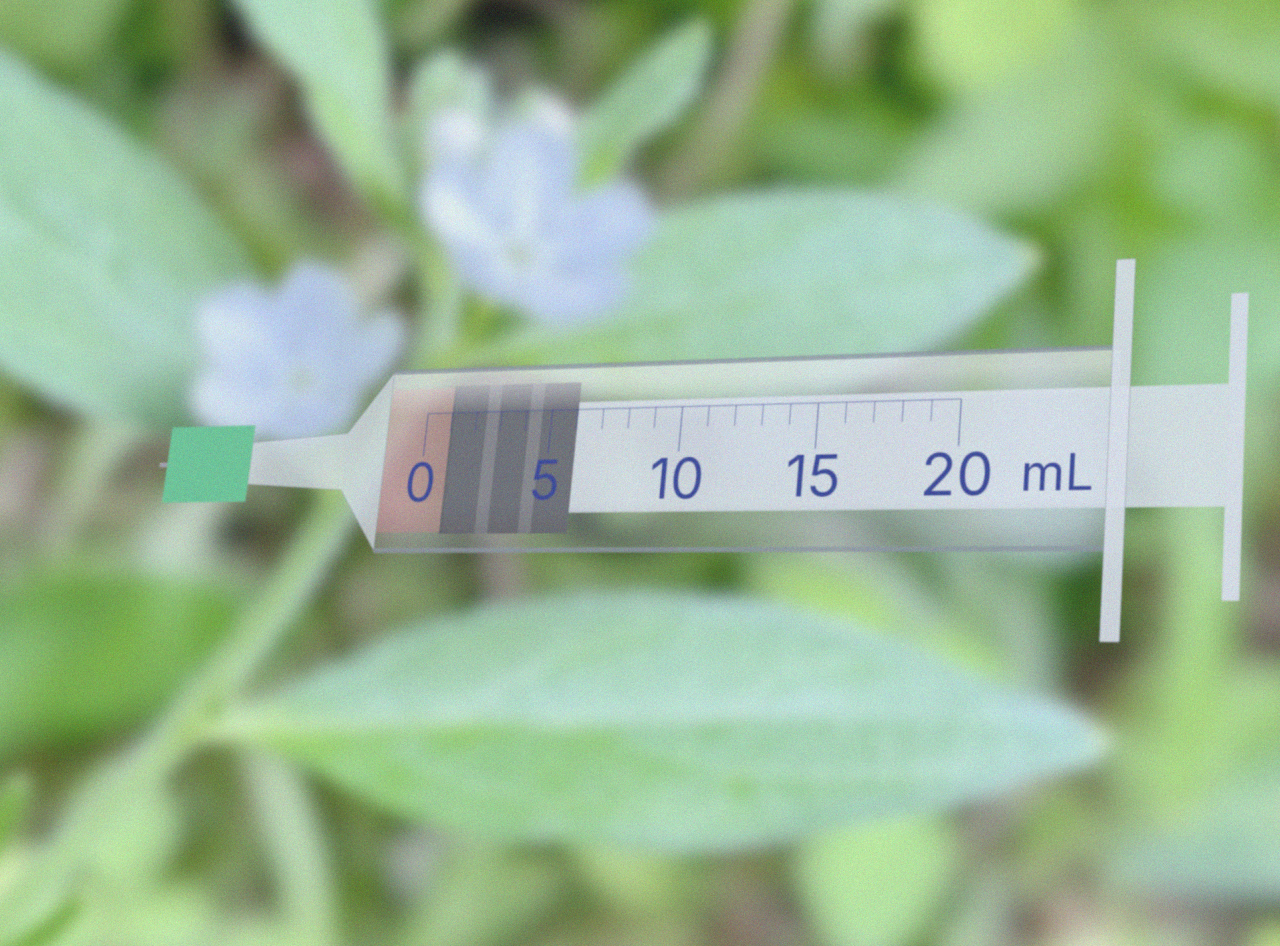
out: 1 mL
